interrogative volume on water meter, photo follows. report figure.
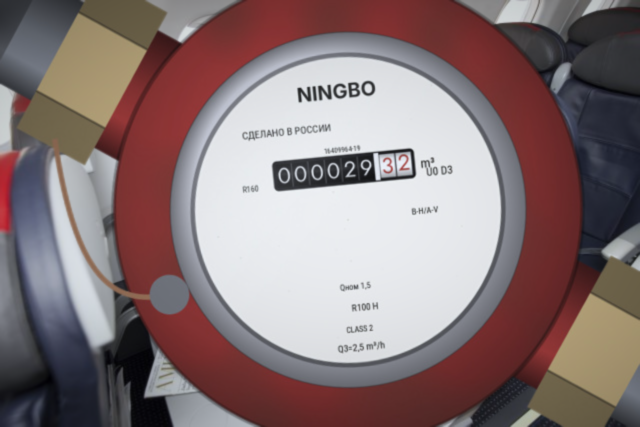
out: 29.32 m³
